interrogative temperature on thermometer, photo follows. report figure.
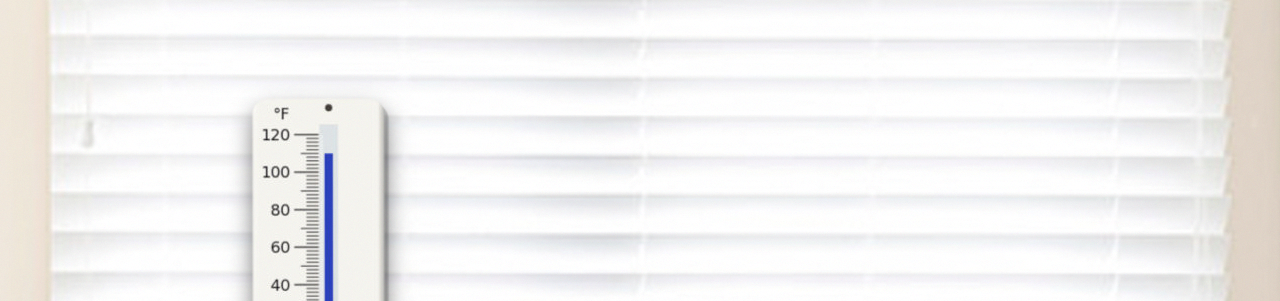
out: 110 °F
